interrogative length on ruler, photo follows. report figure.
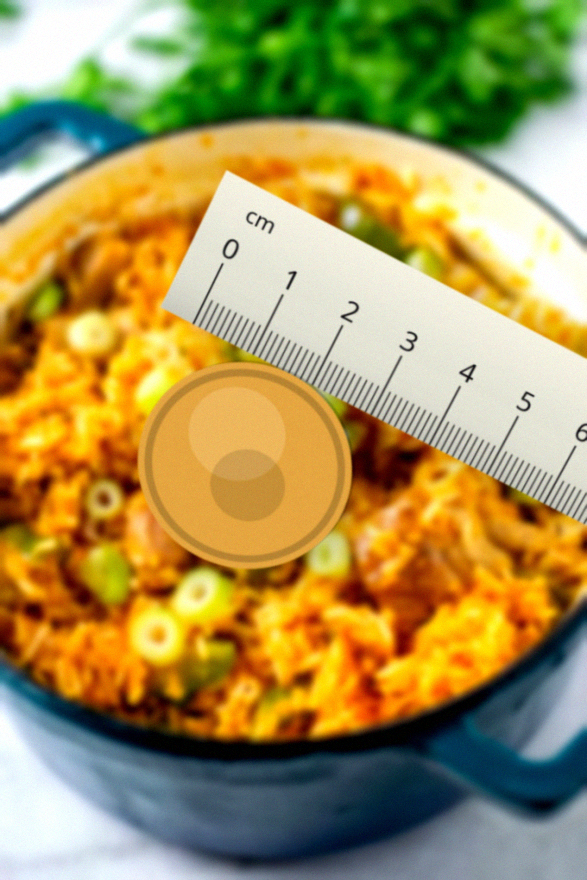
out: 3.3 cm
